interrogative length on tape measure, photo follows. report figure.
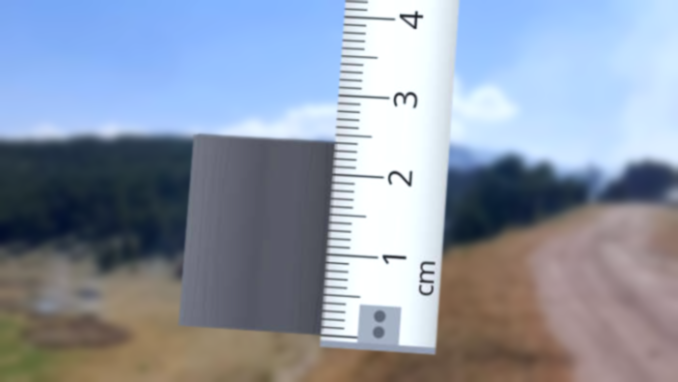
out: 2.4 cm
